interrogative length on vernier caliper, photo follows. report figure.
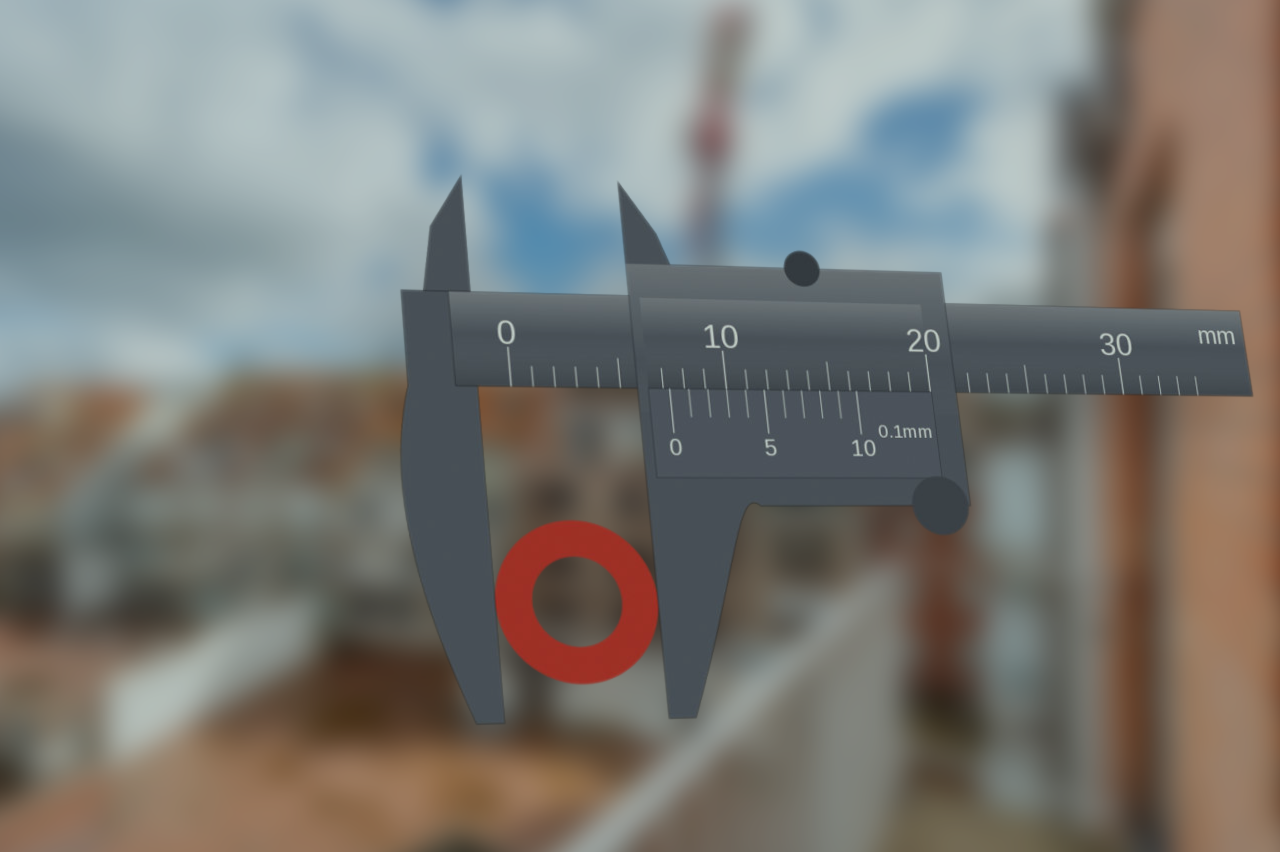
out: 7.3 mm
